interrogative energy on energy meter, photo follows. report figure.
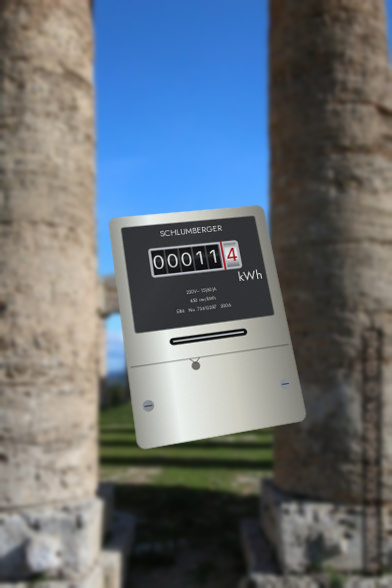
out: 11.4 kWh
